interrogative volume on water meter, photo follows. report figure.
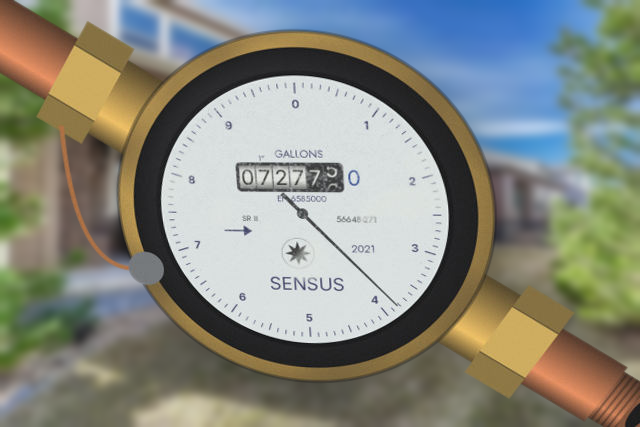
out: 727753.8 gal
